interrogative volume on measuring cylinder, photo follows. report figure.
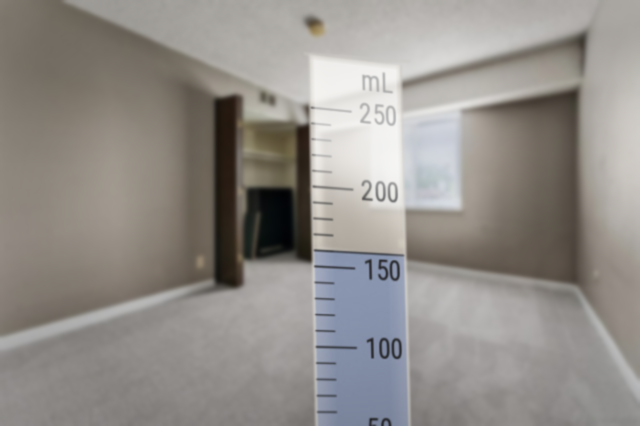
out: 160 mL
